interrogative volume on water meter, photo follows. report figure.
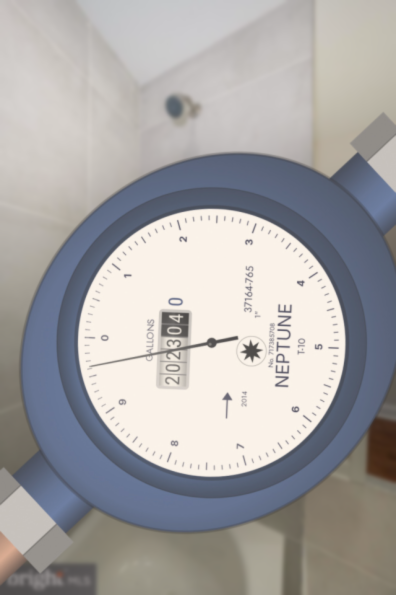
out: 2023039.6 gal
